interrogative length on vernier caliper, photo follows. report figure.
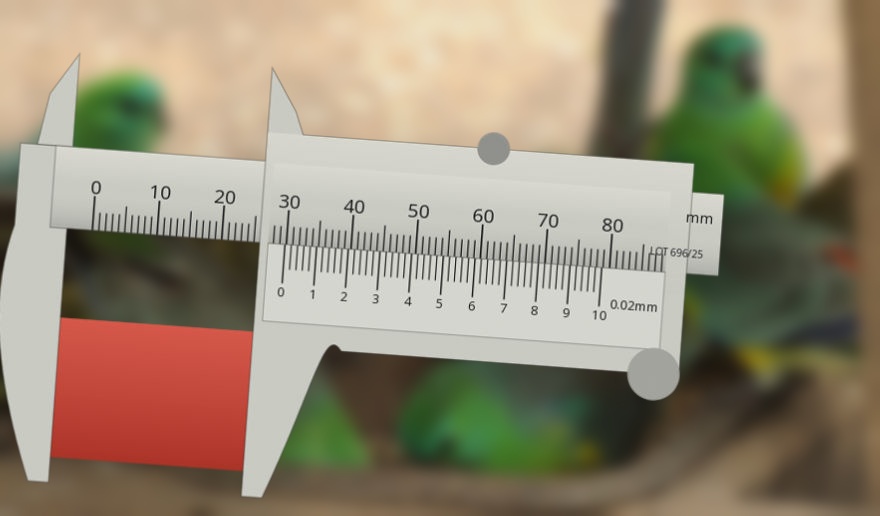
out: 29.8 mm
